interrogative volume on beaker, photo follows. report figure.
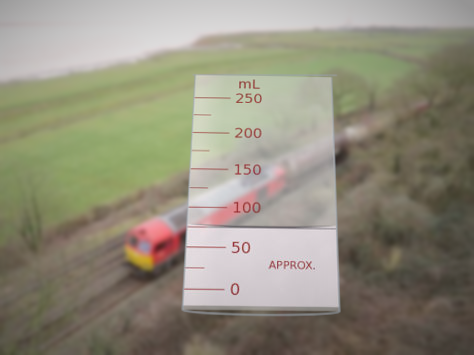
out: 75 mL
